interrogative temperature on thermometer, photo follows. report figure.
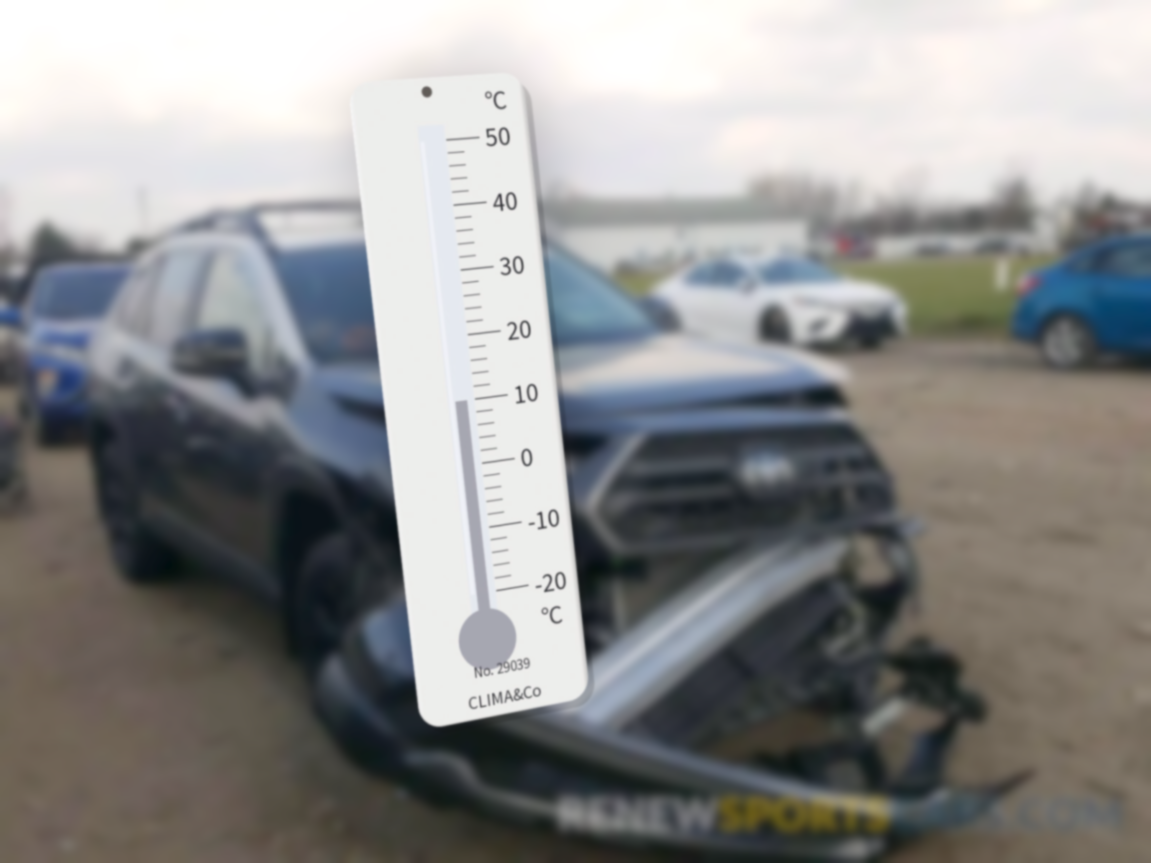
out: 10 °C
